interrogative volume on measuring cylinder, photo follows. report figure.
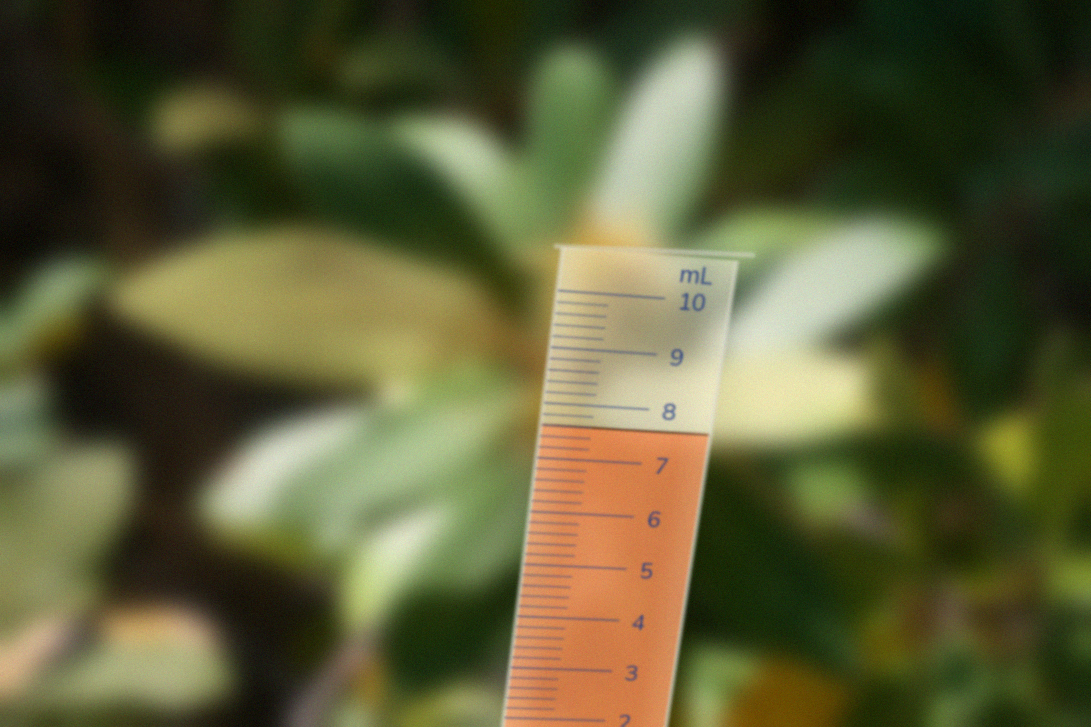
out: 7.6 mL
